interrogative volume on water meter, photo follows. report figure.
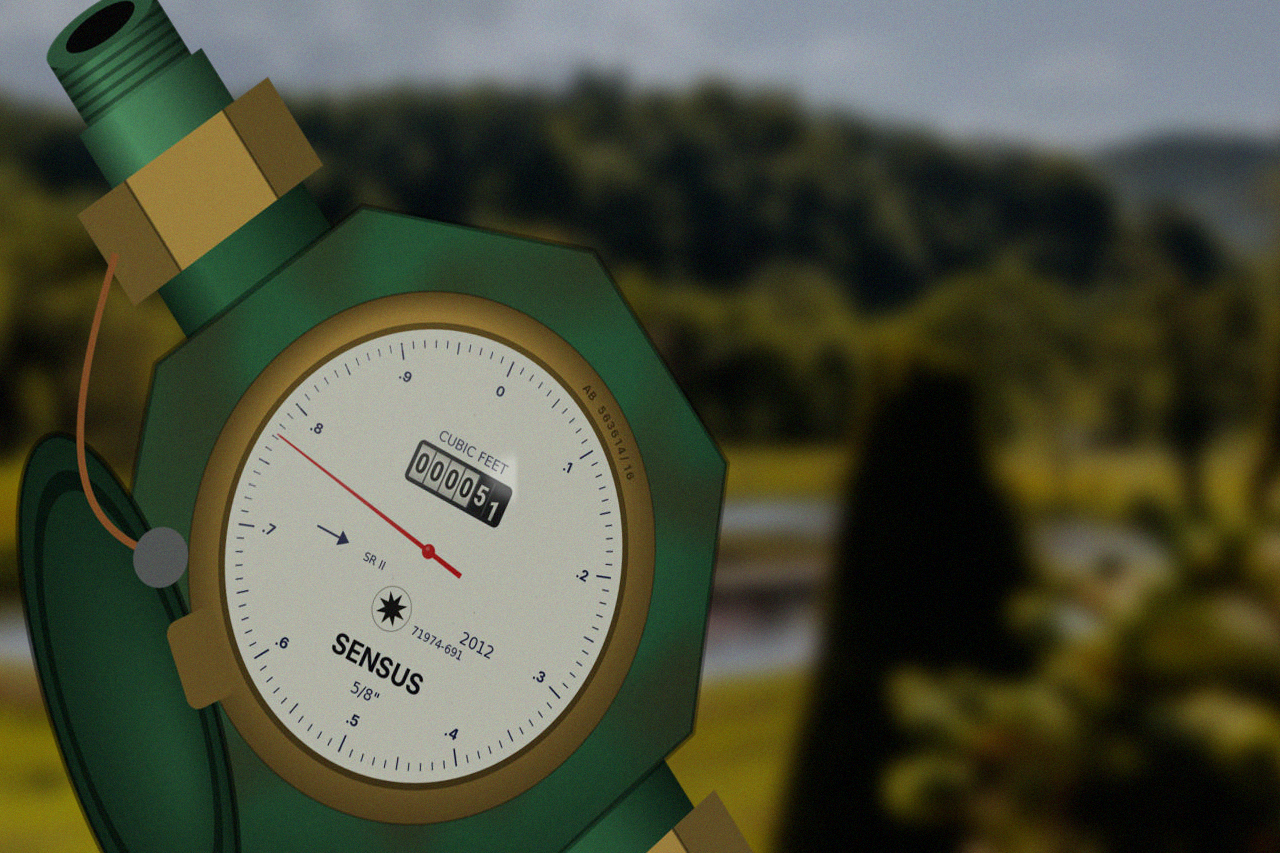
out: 50.77 ft³
